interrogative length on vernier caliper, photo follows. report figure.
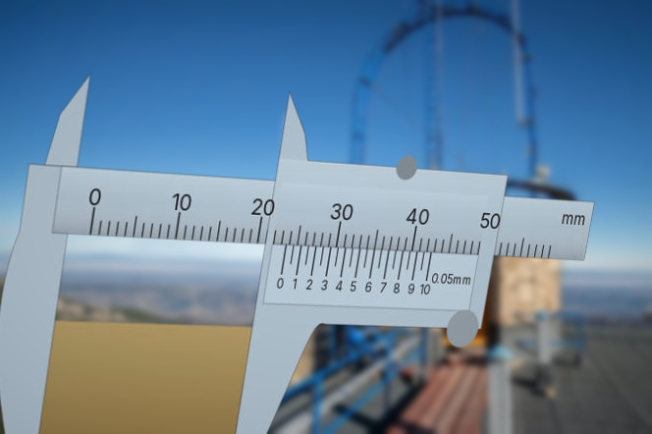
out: 23.6 mm
